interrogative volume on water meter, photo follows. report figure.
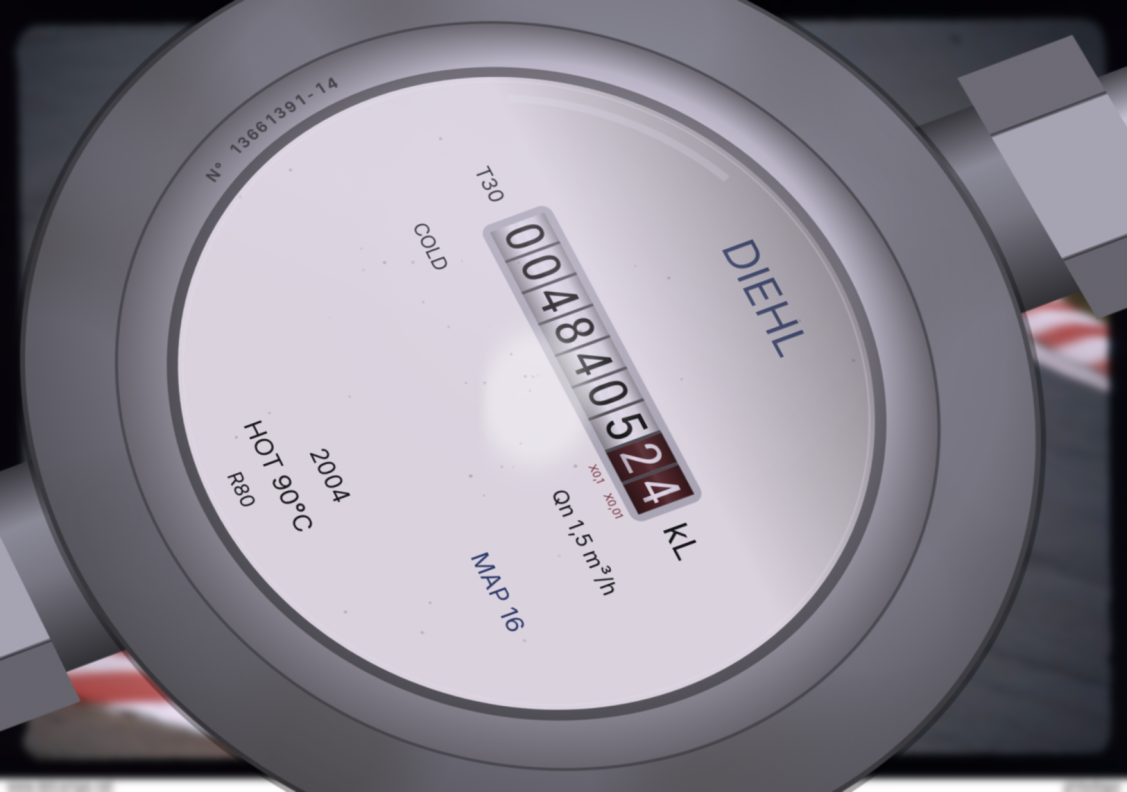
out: 48405.24 kL
